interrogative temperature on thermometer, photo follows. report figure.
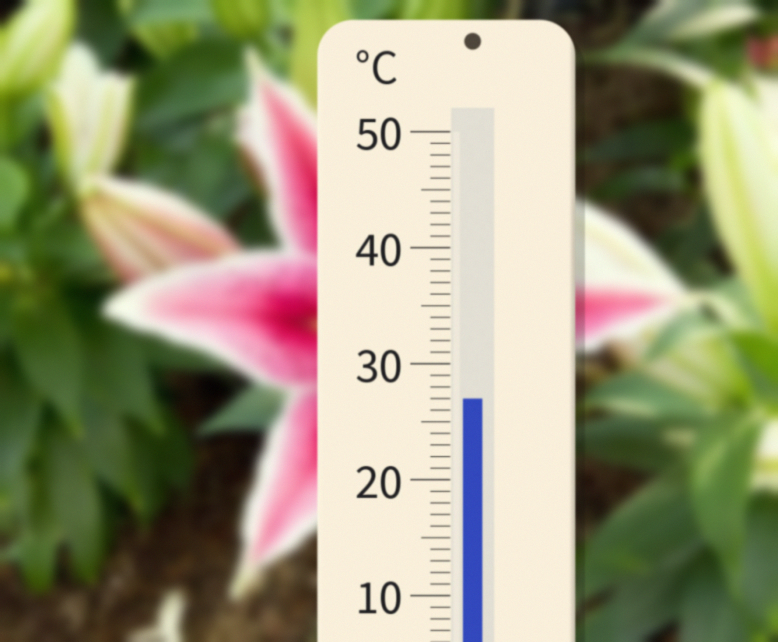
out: 27 °C
